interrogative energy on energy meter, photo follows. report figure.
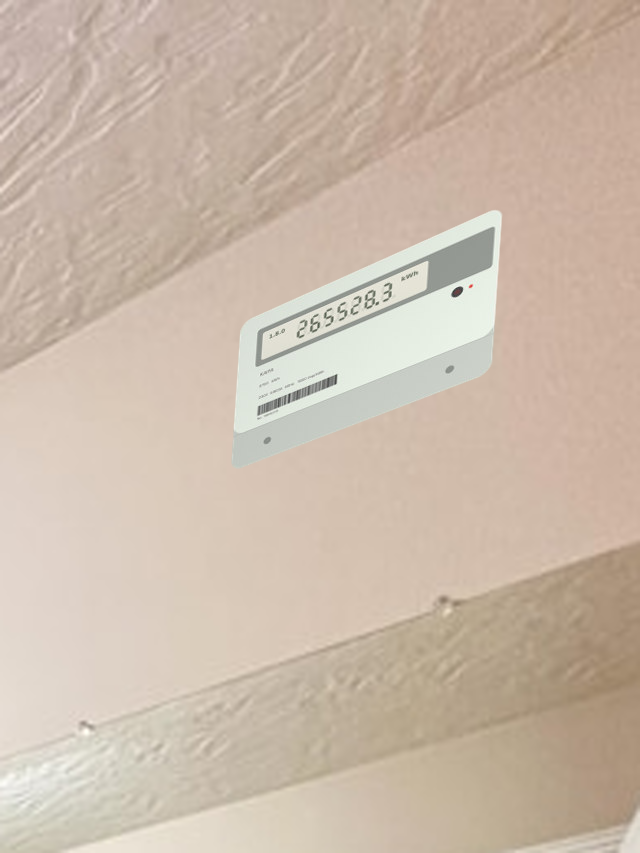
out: 265528.3 kWh
